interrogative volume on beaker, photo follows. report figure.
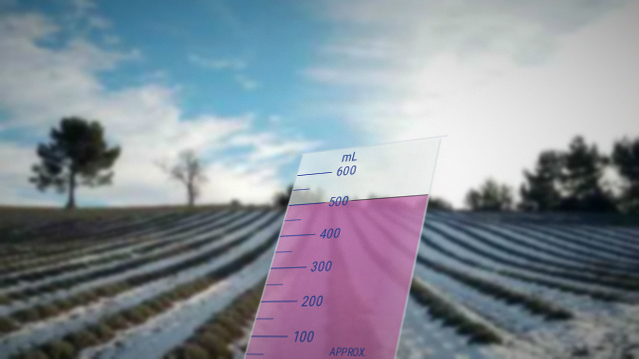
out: 500 mL
